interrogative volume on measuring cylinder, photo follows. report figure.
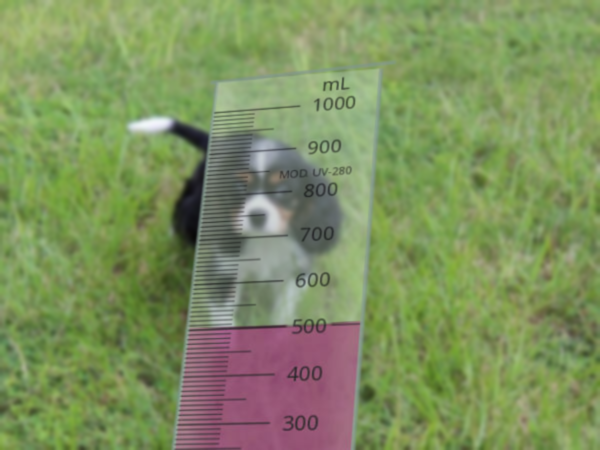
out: 500 mL
